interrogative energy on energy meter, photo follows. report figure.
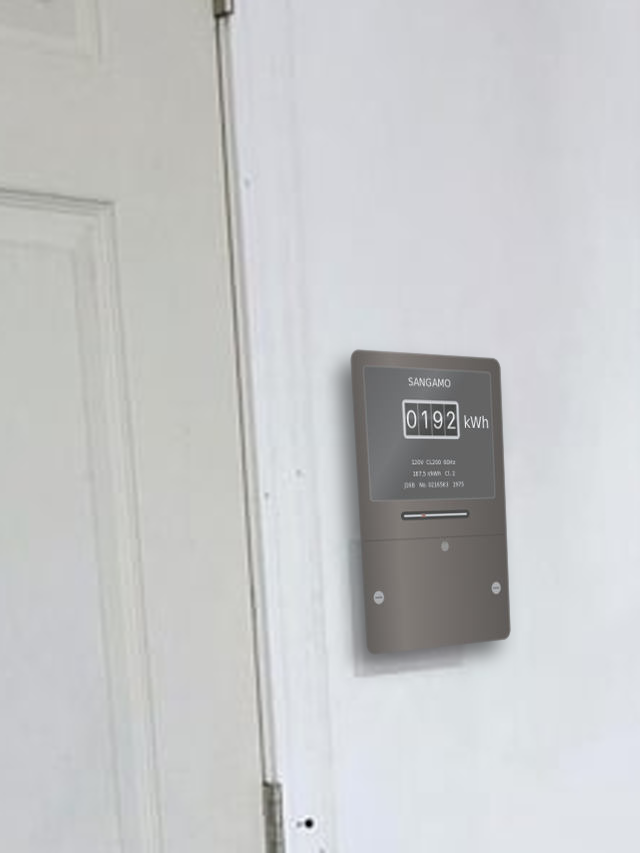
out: 192 kWh
